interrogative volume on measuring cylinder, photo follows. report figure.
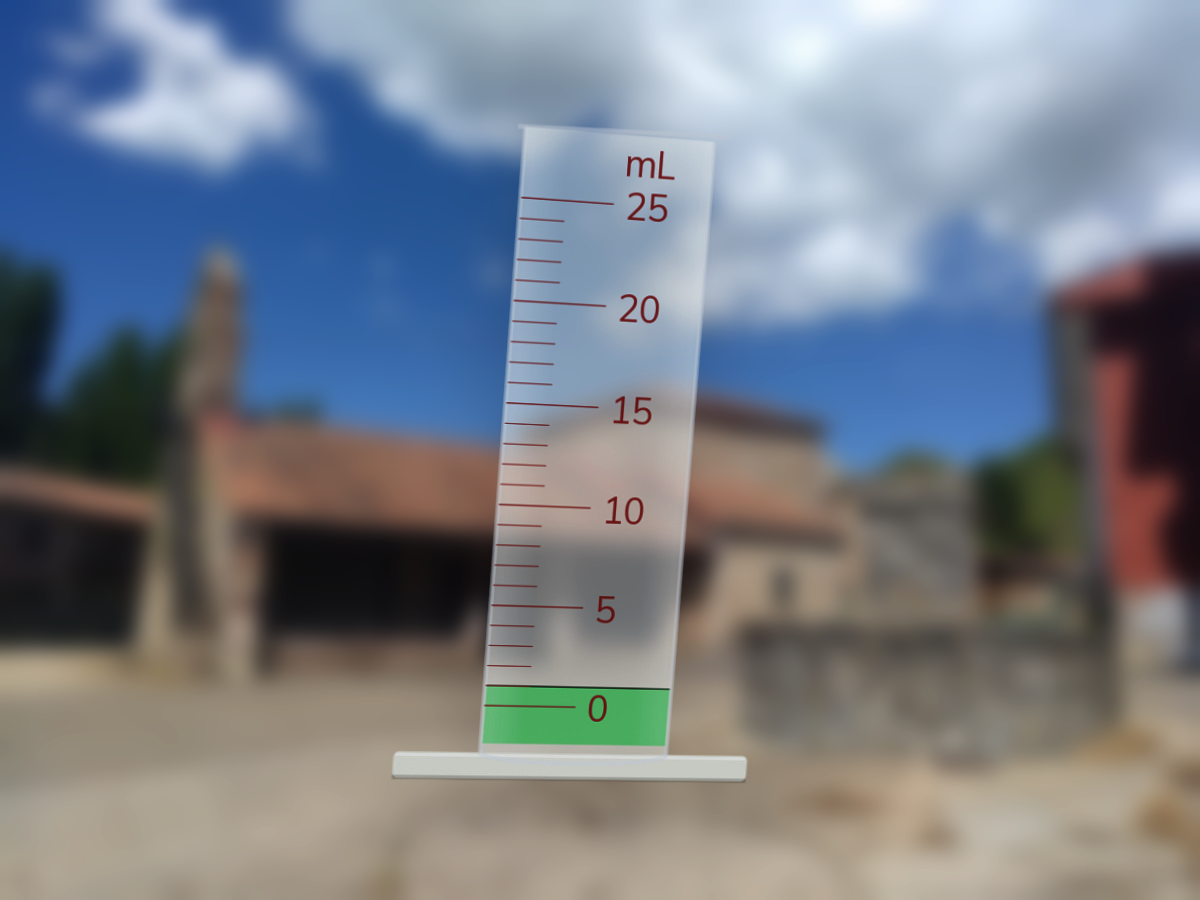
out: 1 mL
